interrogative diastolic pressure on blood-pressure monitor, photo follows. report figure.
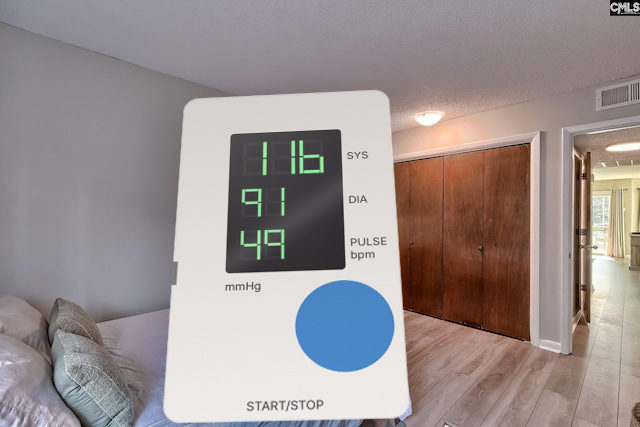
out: 91 mmHg
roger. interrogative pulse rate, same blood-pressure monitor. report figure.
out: 49 bpm
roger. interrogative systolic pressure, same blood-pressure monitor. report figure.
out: 116 mmHg
